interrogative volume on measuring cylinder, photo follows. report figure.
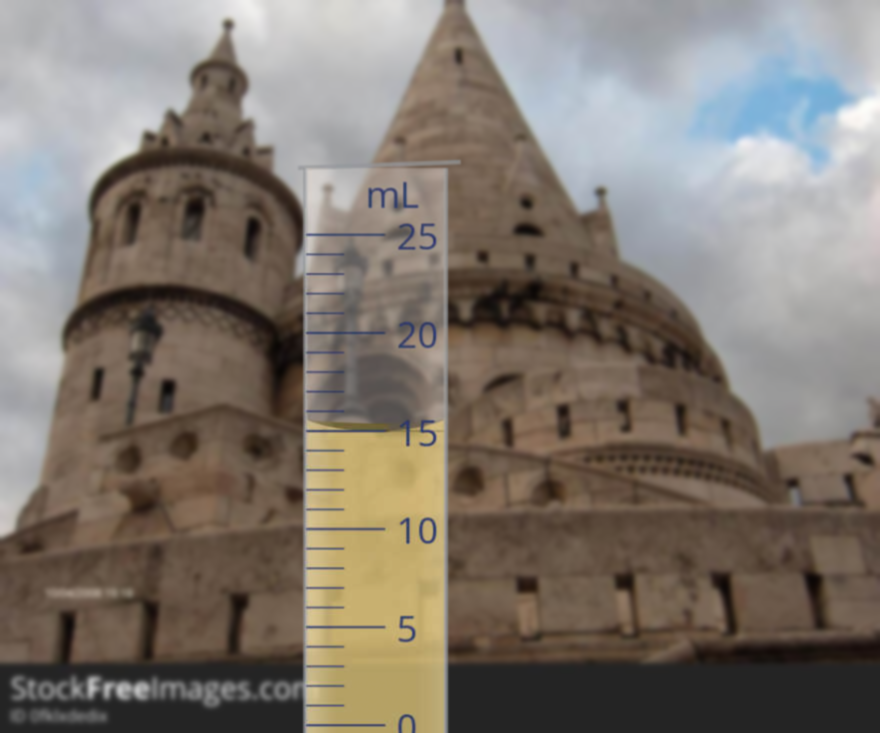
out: 15 mL
